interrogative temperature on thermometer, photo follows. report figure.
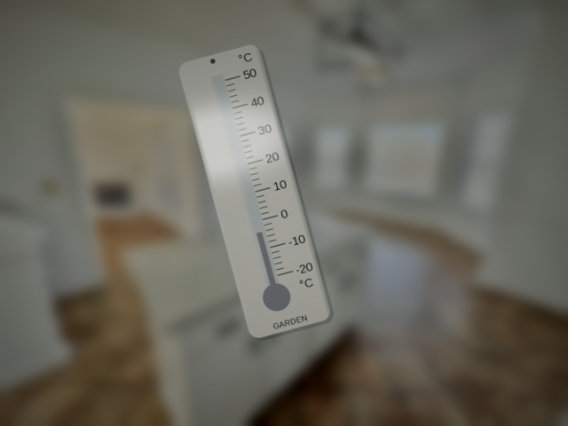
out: -4 °C
